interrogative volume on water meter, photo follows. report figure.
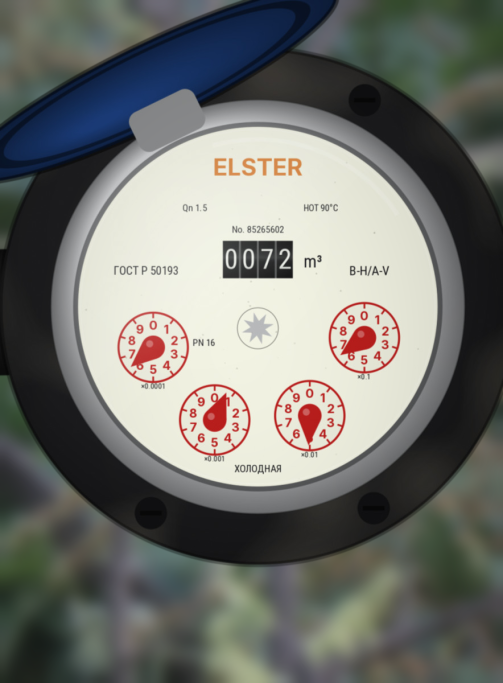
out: 72.6506 m³
